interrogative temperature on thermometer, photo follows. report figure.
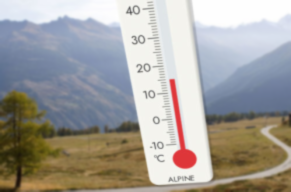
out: 15 °C
